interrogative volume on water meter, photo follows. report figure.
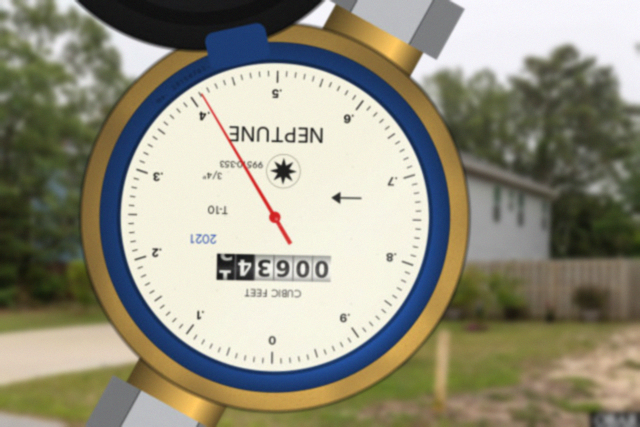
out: 6341.41 ft³
